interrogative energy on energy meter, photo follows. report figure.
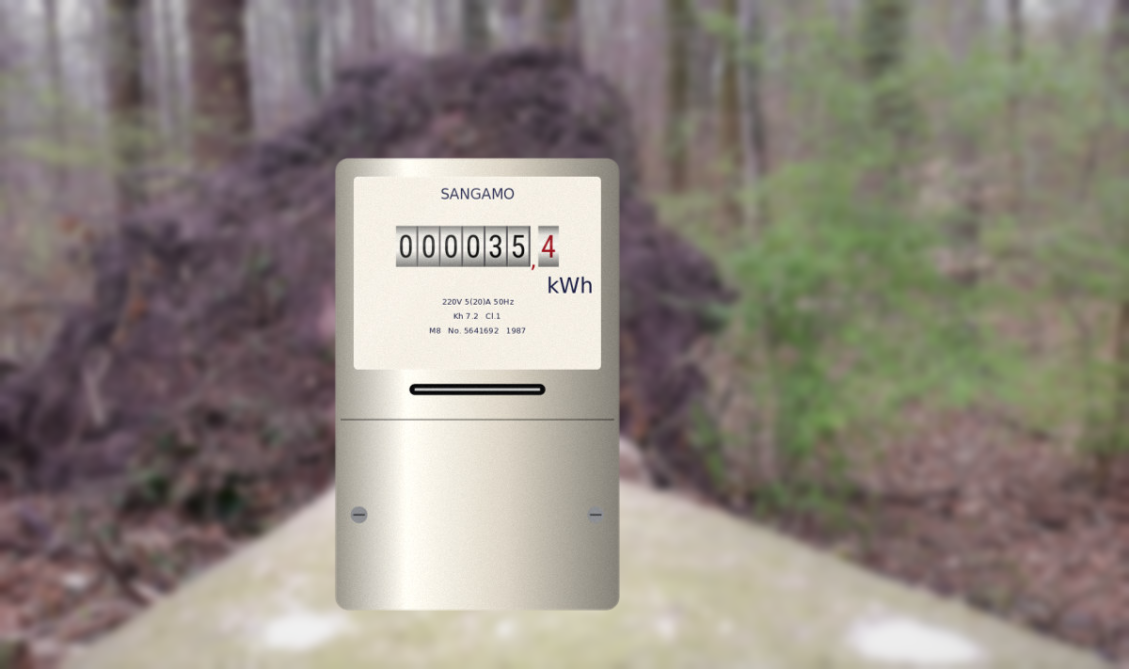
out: 35.4 kWh
